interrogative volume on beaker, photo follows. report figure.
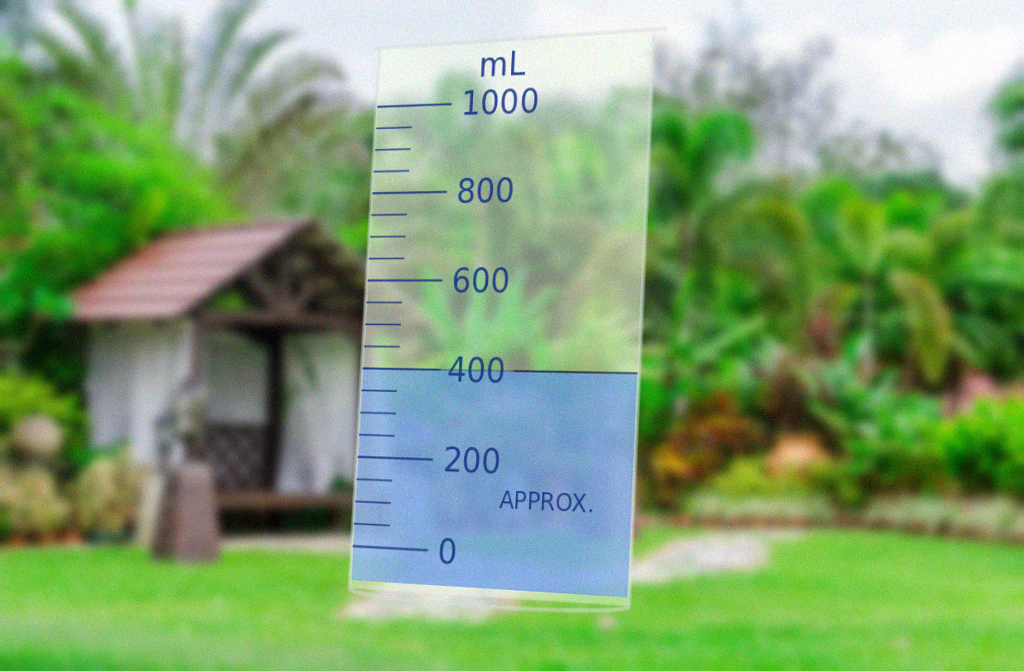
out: 400 mL
